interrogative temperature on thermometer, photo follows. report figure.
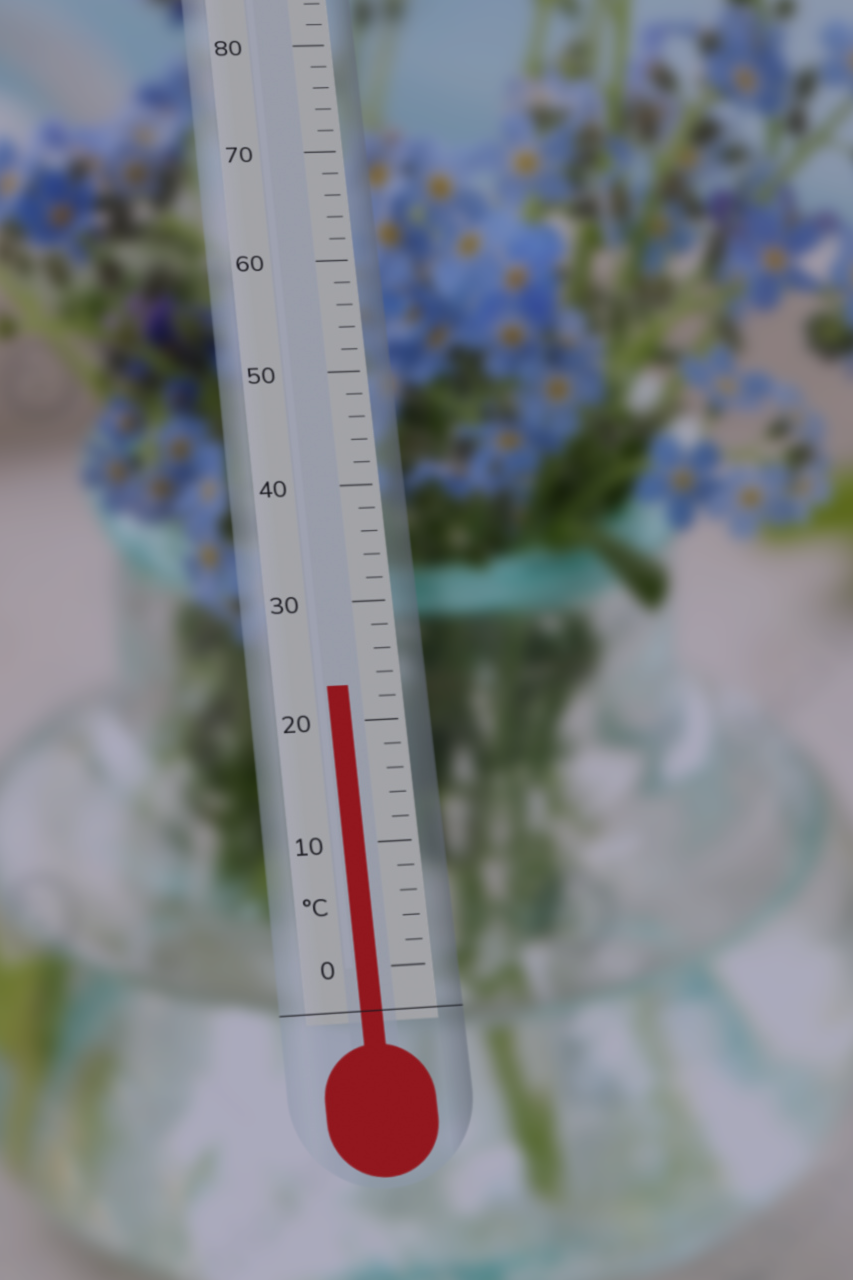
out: 23 °C
